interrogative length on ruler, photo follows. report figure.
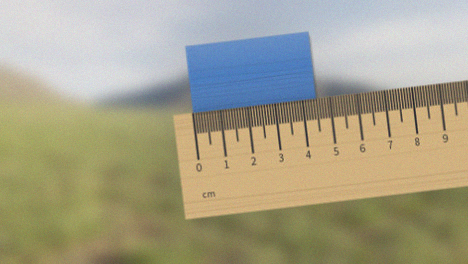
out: 4.5 cm
